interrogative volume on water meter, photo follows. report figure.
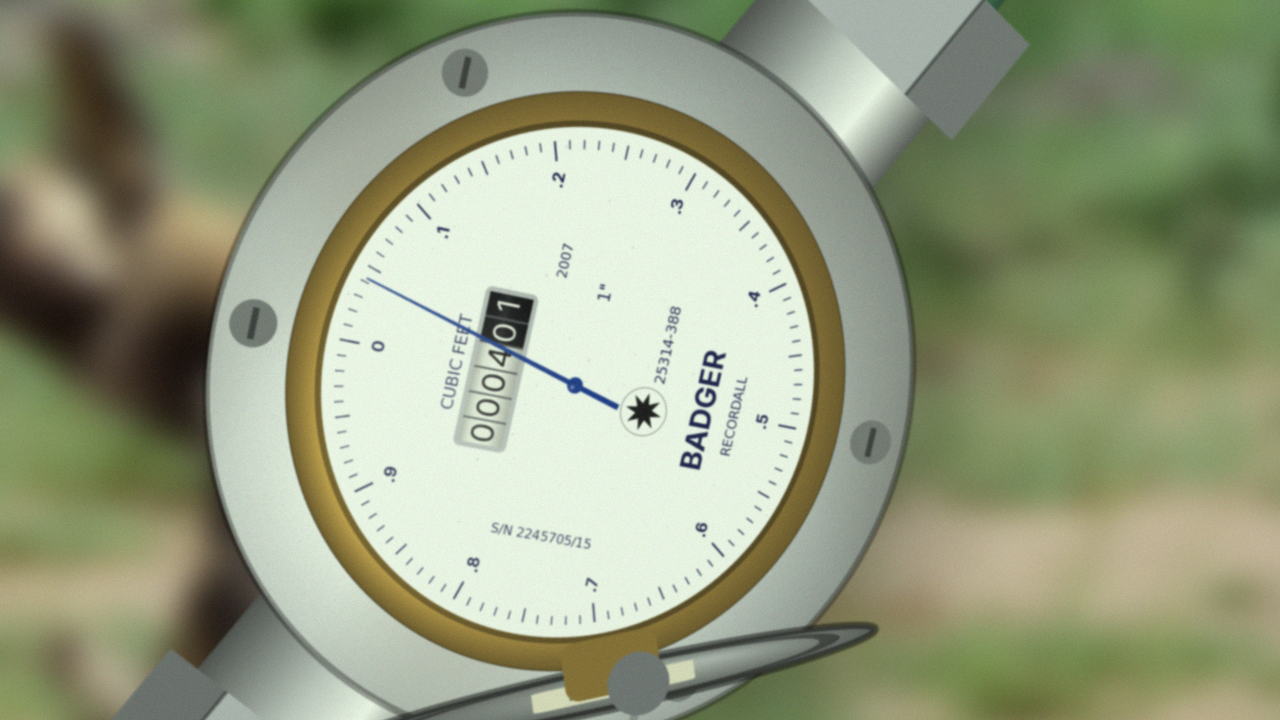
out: 401.04 ft³
